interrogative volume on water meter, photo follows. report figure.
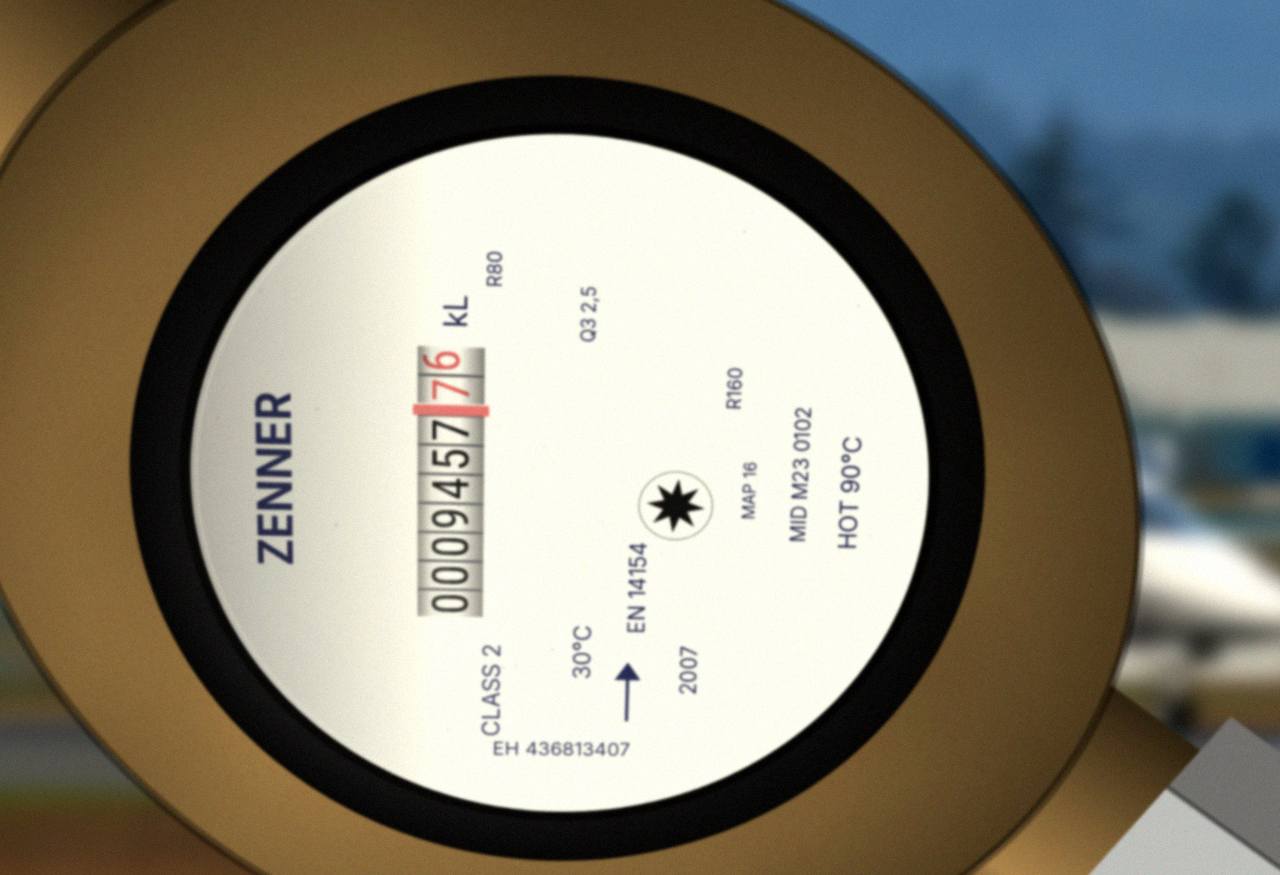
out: 9457.76 kL
